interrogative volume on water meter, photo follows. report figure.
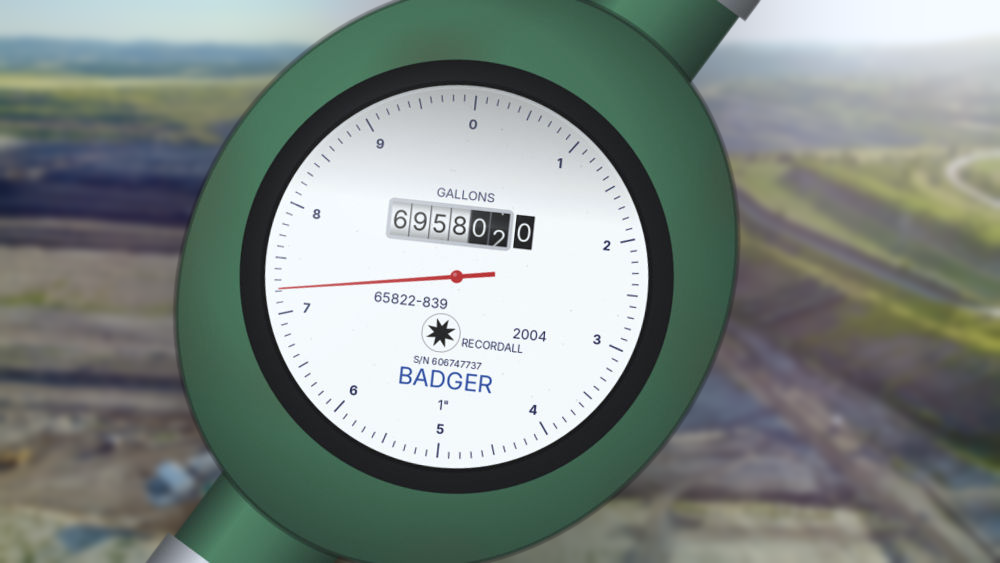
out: 6958017.2 gal
